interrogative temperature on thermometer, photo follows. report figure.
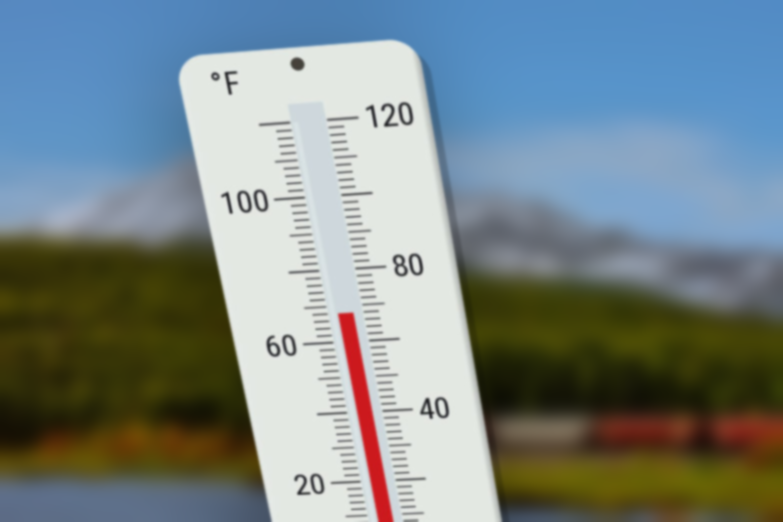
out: 68 °F
